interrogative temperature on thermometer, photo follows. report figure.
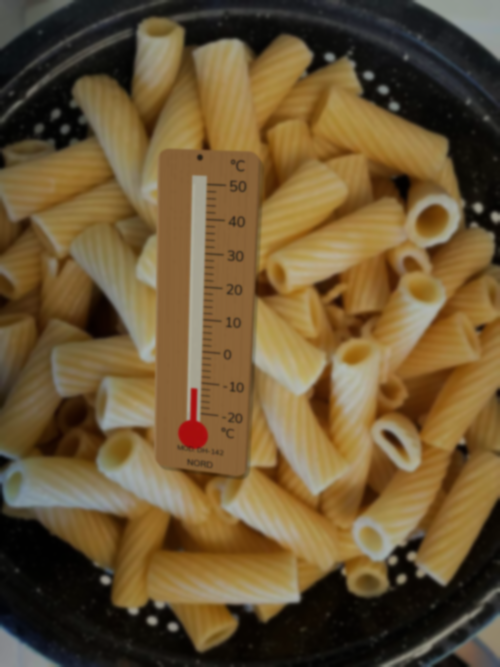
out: -12 °C
